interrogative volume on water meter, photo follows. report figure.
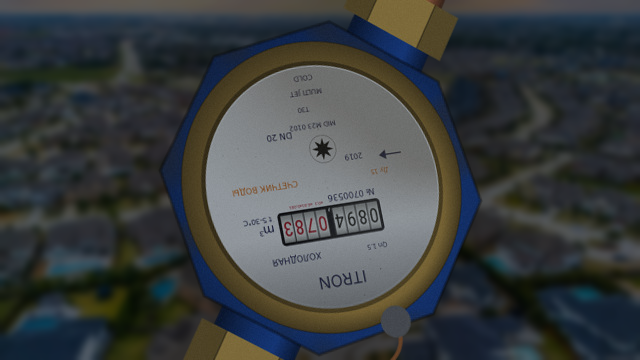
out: 894.0783 m³
